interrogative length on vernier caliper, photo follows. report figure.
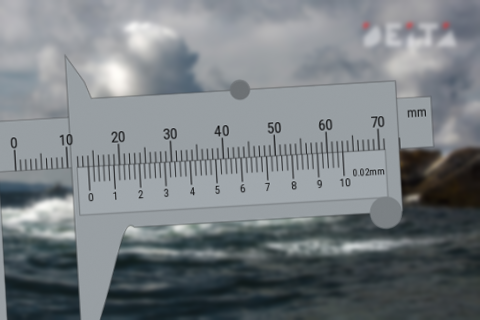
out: 14.0 mm
